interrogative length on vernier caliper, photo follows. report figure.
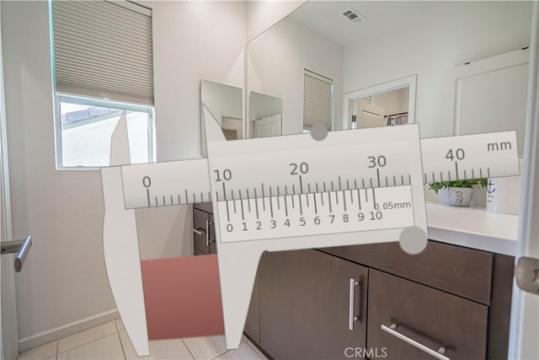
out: 10.2 mm
